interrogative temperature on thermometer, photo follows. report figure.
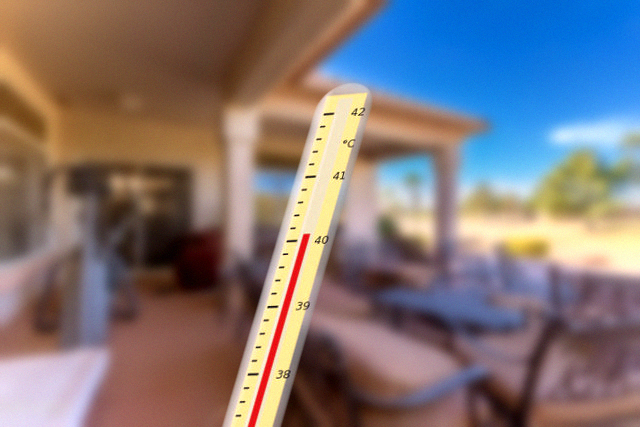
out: 40.1 °C
